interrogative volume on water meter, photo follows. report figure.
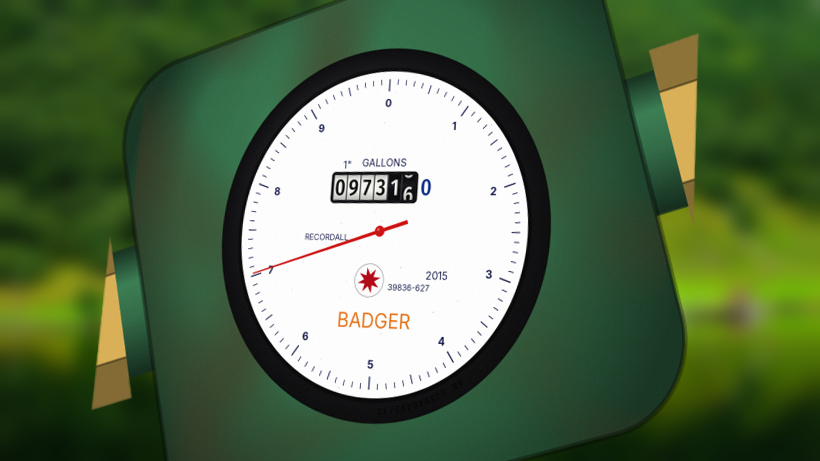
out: 973157.0 gal
